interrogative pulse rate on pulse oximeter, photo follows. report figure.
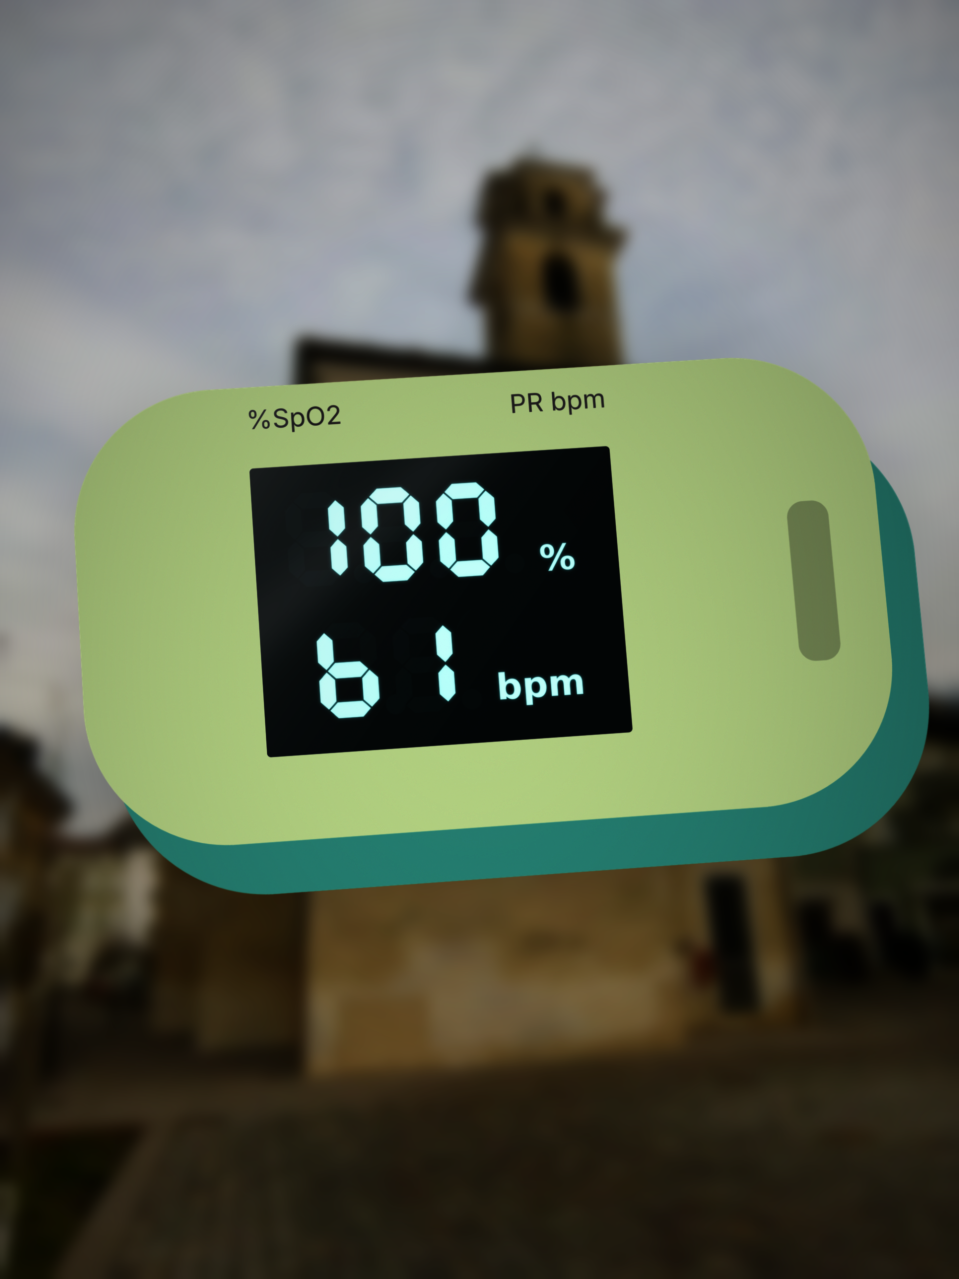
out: 61 bpm
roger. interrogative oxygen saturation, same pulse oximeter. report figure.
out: 100 %
